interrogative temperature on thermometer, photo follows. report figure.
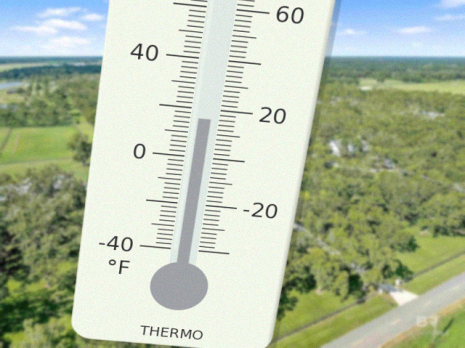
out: 16 °F
